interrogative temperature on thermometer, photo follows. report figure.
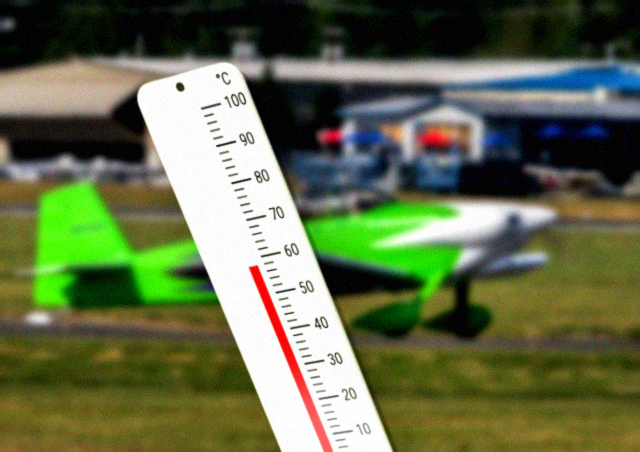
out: 58 °C
